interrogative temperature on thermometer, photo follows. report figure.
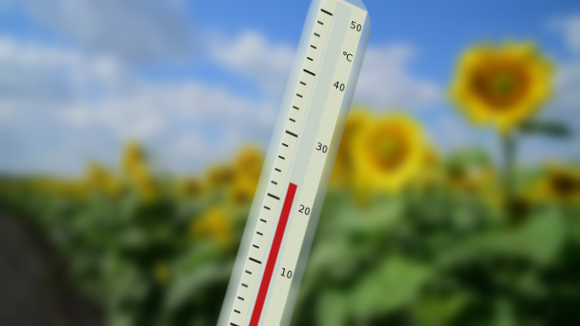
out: 23 °C
